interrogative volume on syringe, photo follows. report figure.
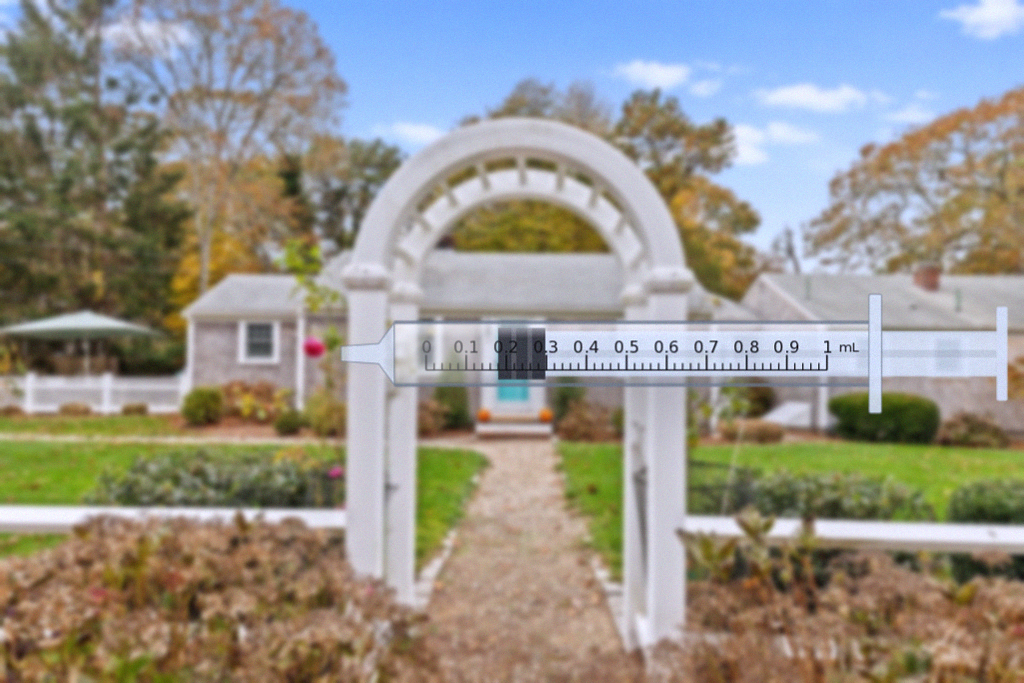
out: 0.18 mL
